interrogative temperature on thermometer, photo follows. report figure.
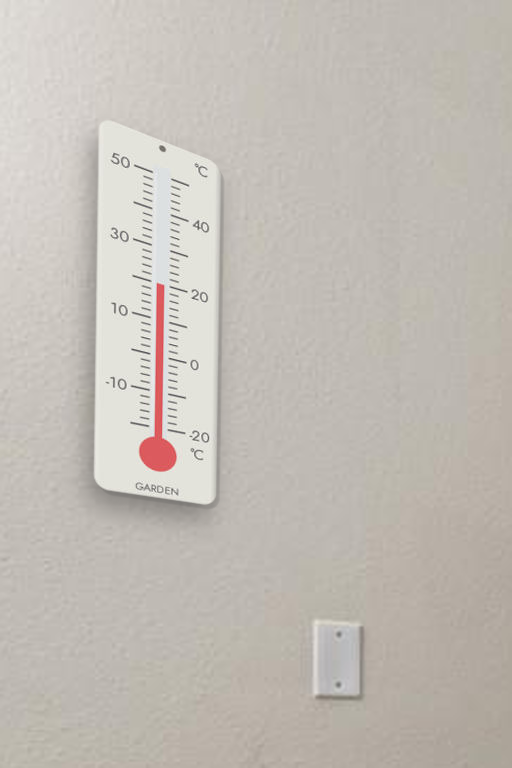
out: 20 °C
